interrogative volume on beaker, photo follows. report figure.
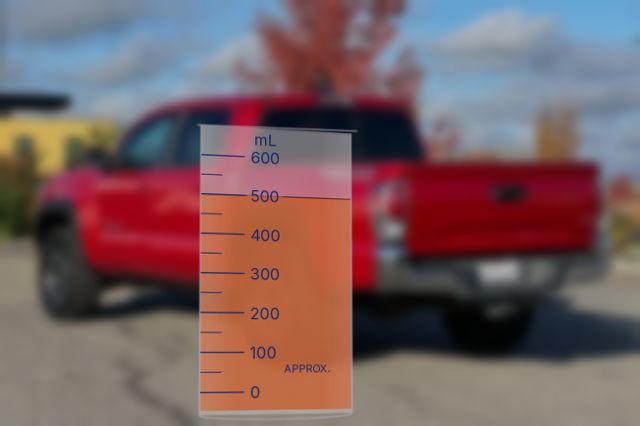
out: 500 mL
